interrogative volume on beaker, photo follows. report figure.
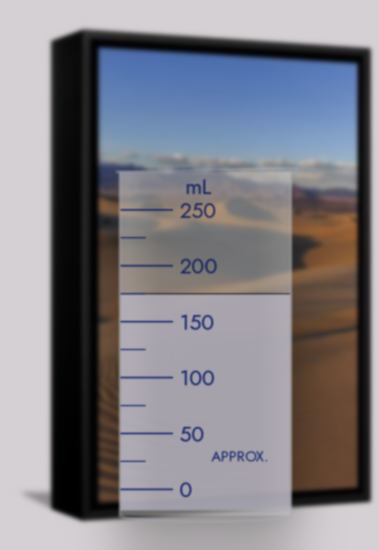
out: 175 mL
